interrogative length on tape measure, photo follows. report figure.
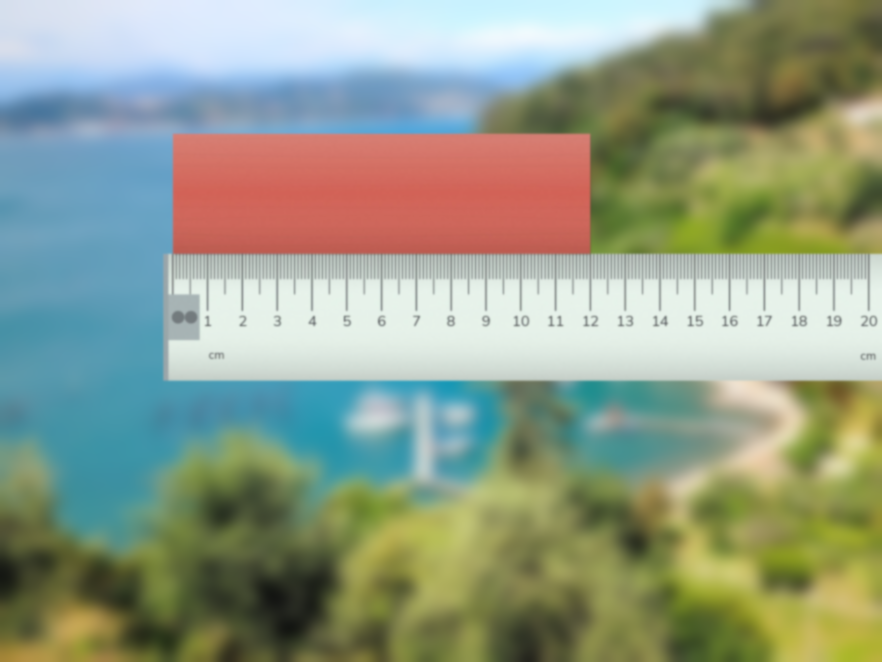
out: 12 cm
